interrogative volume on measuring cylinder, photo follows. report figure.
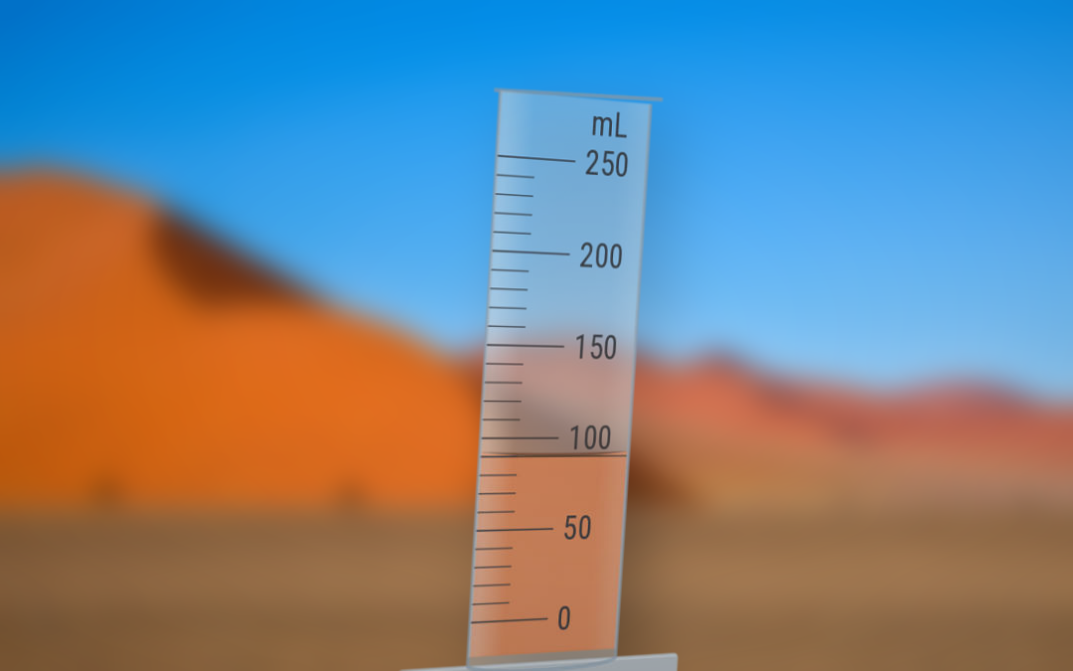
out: 90 mL
